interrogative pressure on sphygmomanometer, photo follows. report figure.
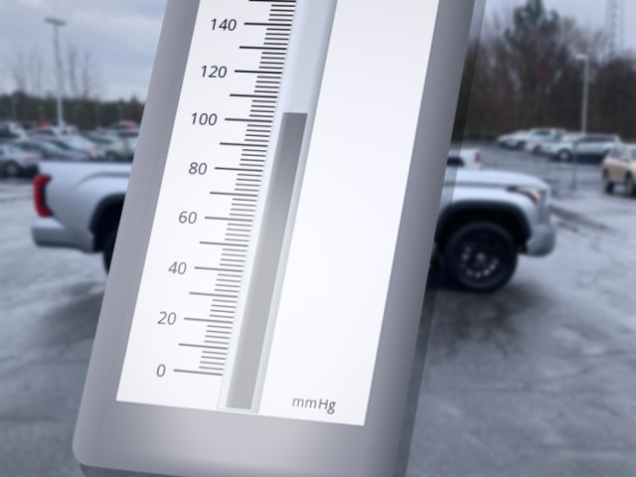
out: 104 mmHg
